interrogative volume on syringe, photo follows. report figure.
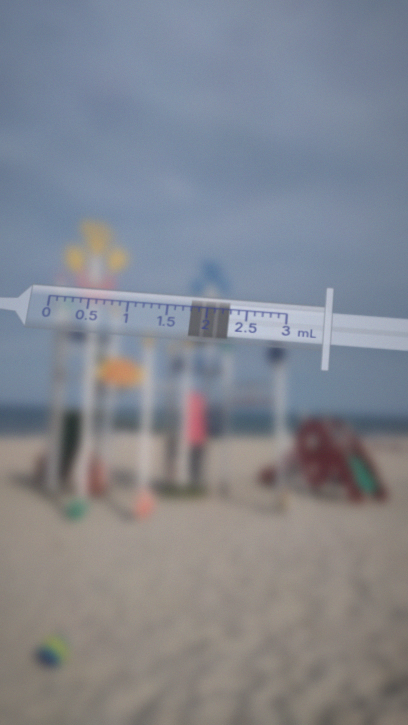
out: 1.8 mL
